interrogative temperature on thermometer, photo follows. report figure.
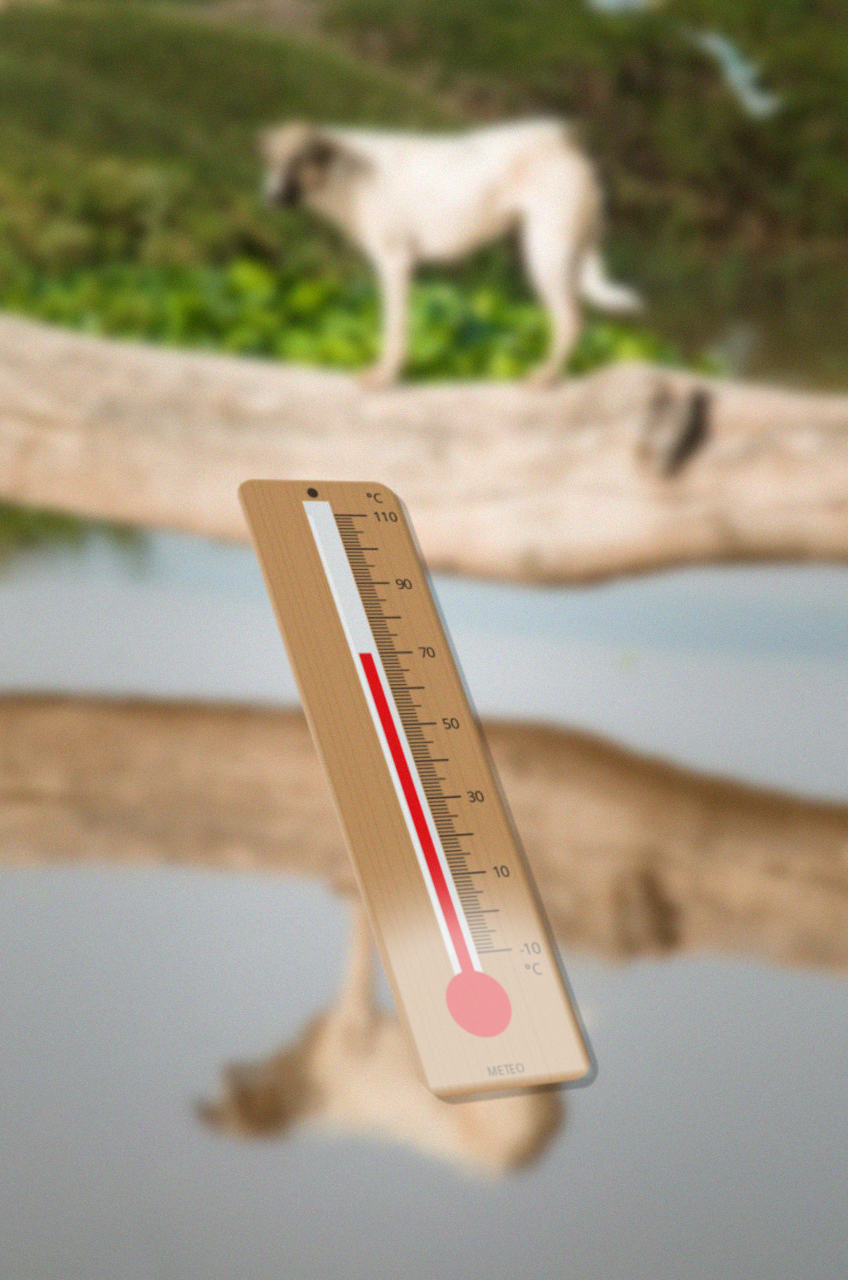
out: 70 °C
